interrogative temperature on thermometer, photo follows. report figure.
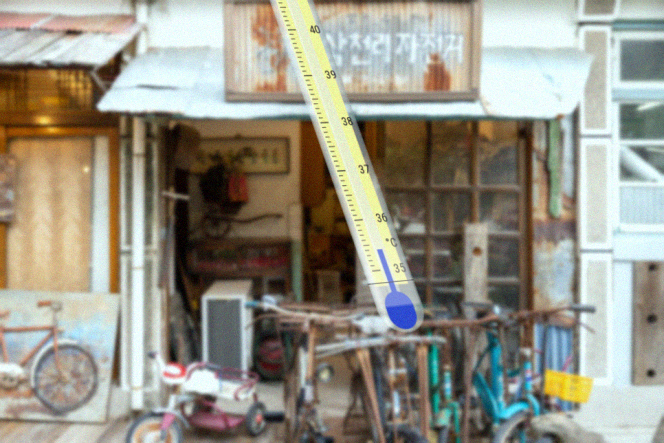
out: 35.4 °C
